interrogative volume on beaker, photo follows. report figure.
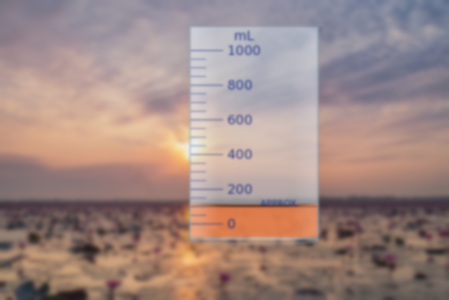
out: 100 mL
